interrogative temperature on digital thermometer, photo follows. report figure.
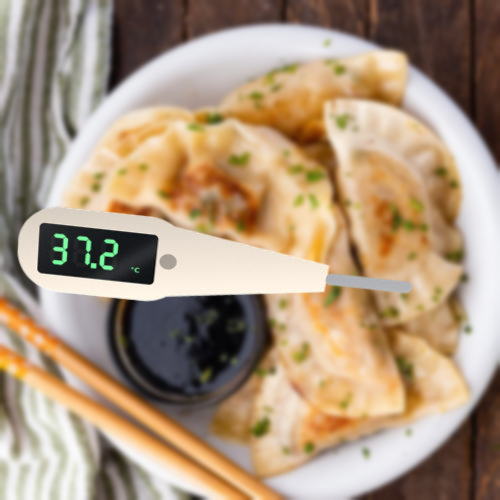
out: 37.2 °C
